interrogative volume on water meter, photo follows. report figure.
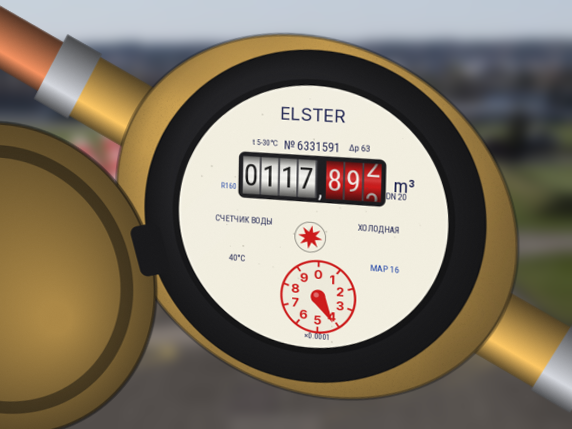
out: 117.8924 m³
